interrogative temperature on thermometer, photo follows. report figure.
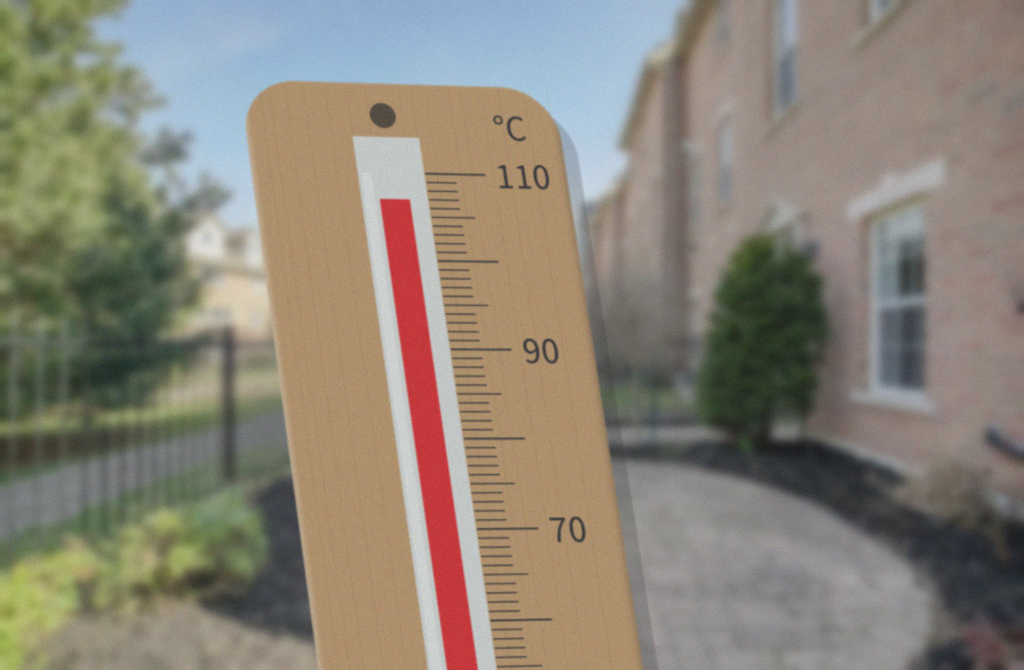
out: 107 °C
